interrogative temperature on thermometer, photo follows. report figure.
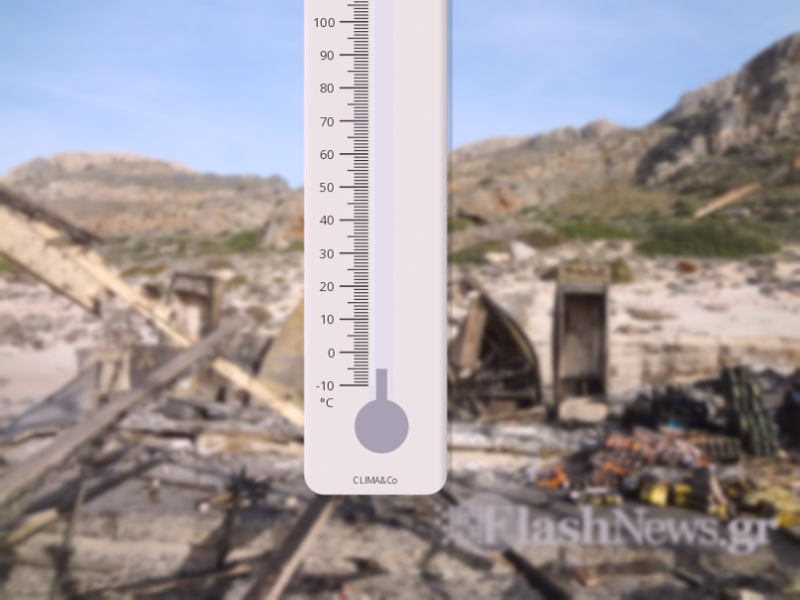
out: -5 °C
